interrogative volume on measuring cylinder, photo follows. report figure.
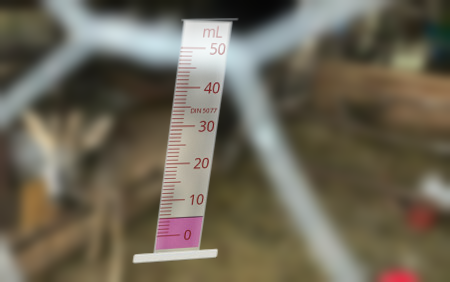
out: 5 mL
